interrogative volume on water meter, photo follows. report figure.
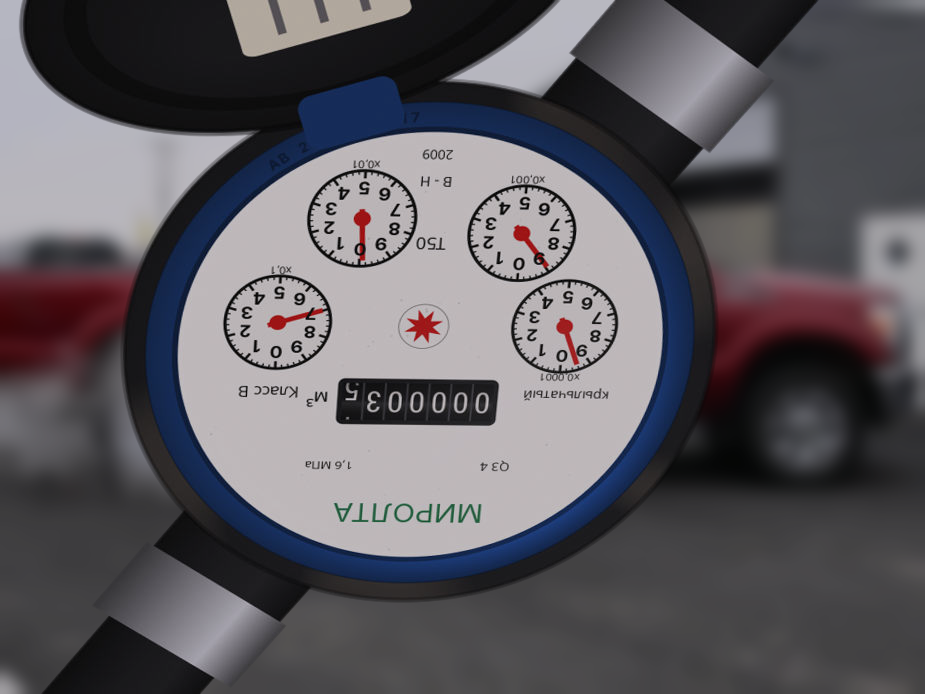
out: 34.6989 m³
